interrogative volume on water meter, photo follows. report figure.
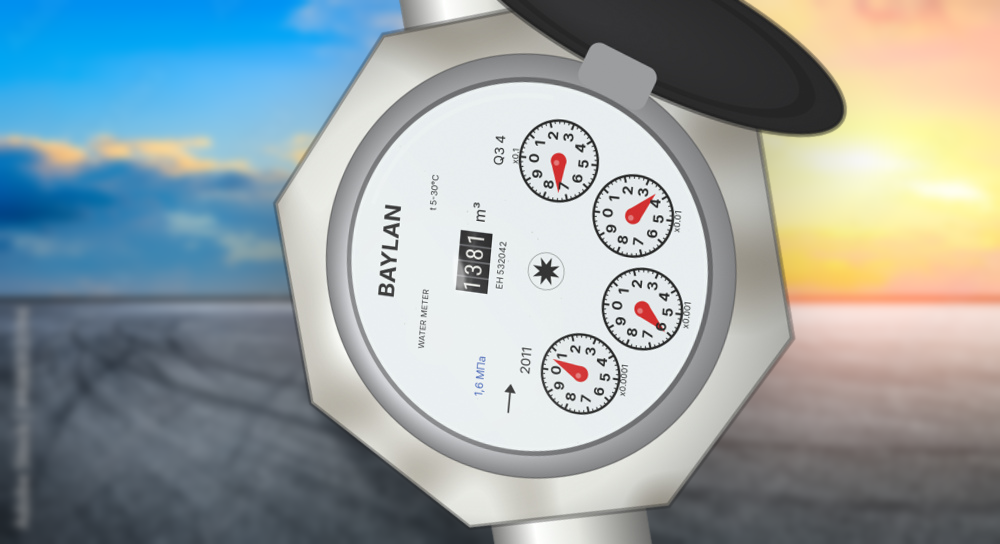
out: 1381.7360 m³
